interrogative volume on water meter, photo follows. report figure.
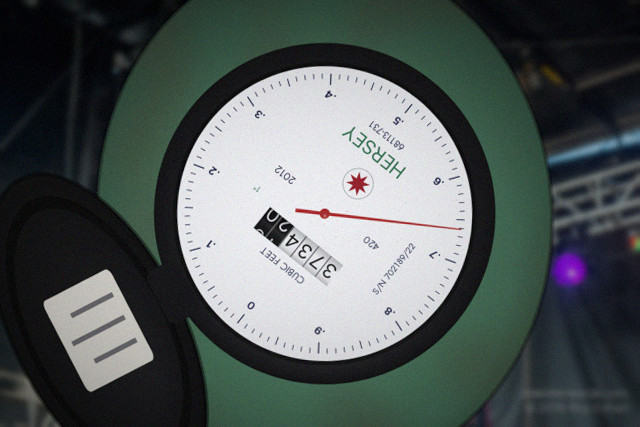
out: 373419.66 ft³
